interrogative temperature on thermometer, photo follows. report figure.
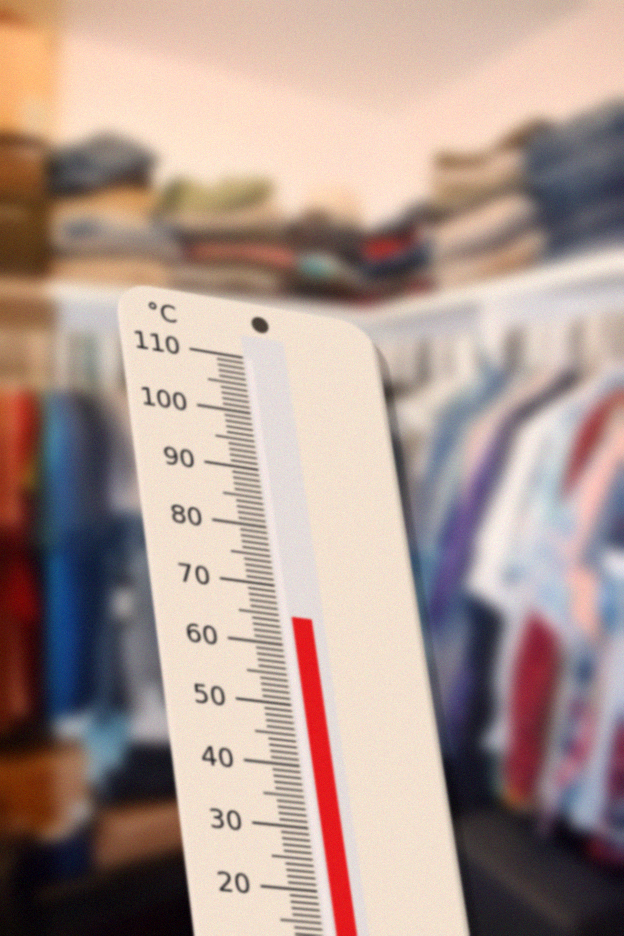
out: 65 °C
